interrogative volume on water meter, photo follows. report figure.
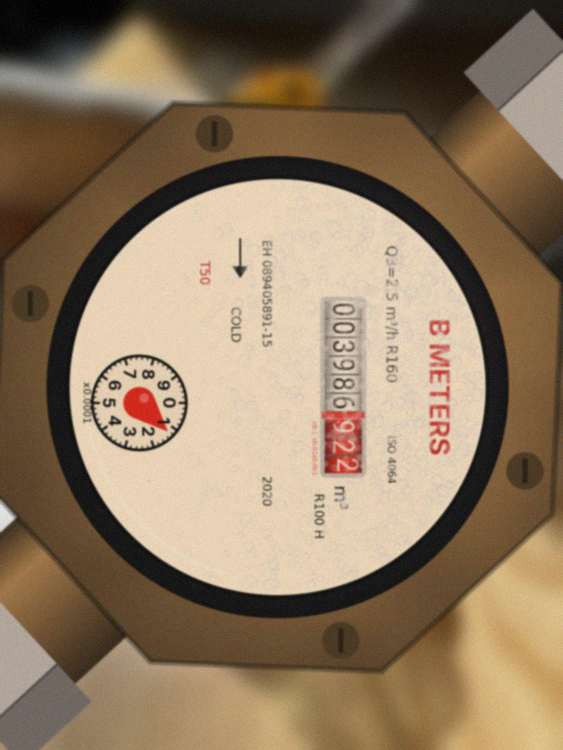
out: 3986.9221 m³
